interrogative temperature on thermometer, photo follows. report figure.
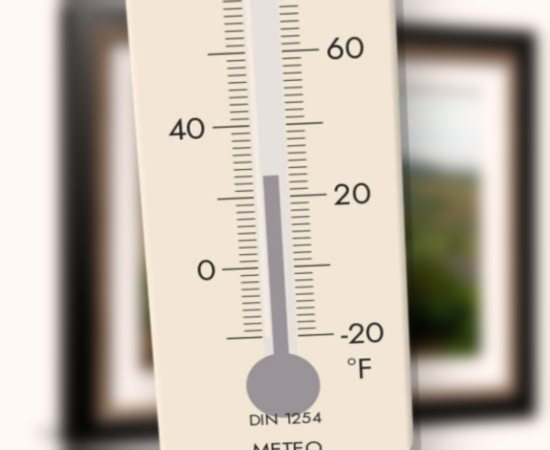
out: 26 °F
